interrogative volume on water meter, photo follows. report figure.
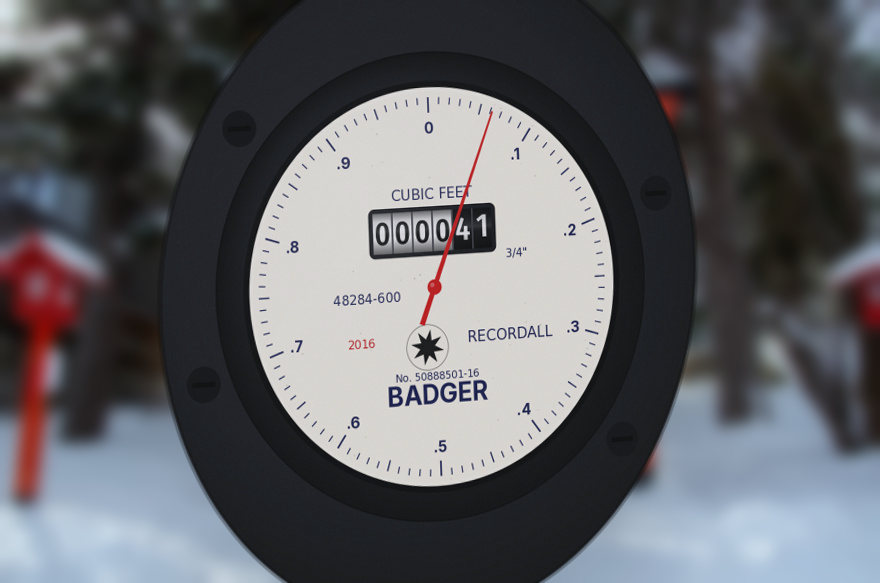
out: 41.06 ft³
